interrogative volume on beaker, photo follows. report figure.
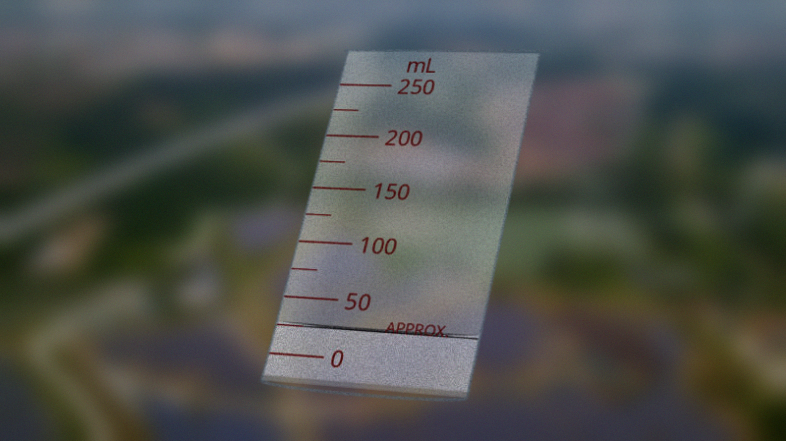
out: 25 mL
